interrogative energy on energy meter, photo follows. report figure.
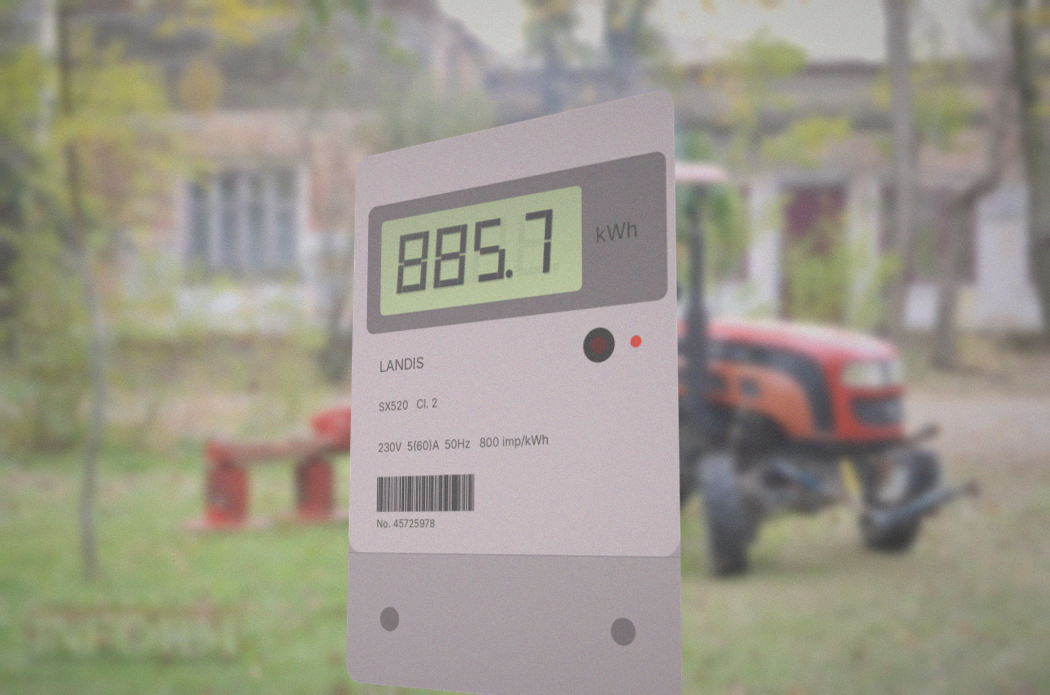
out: 885.7 kWh
